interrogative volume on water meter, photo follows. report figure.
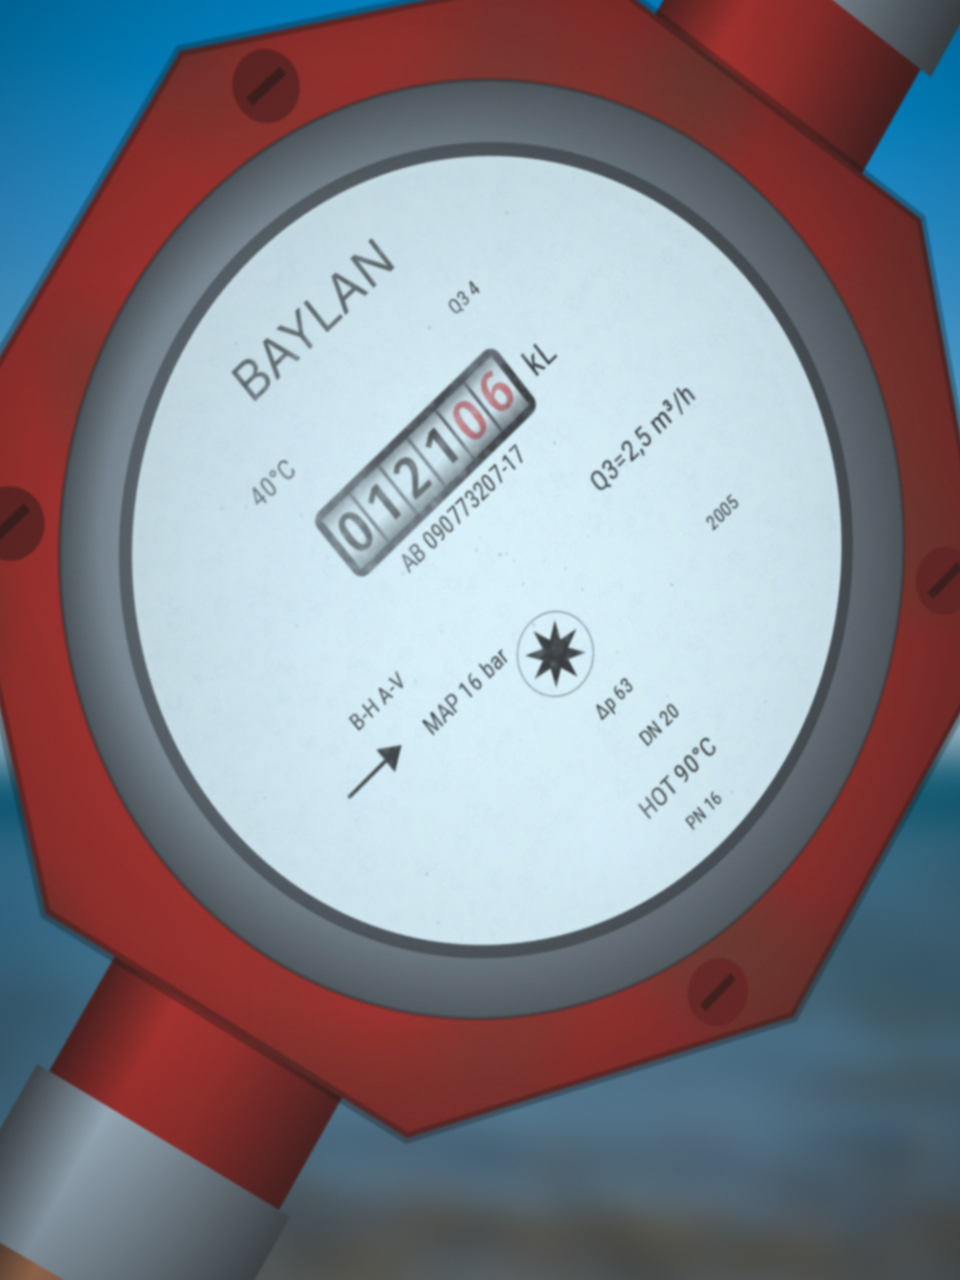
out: 121.06 kL
